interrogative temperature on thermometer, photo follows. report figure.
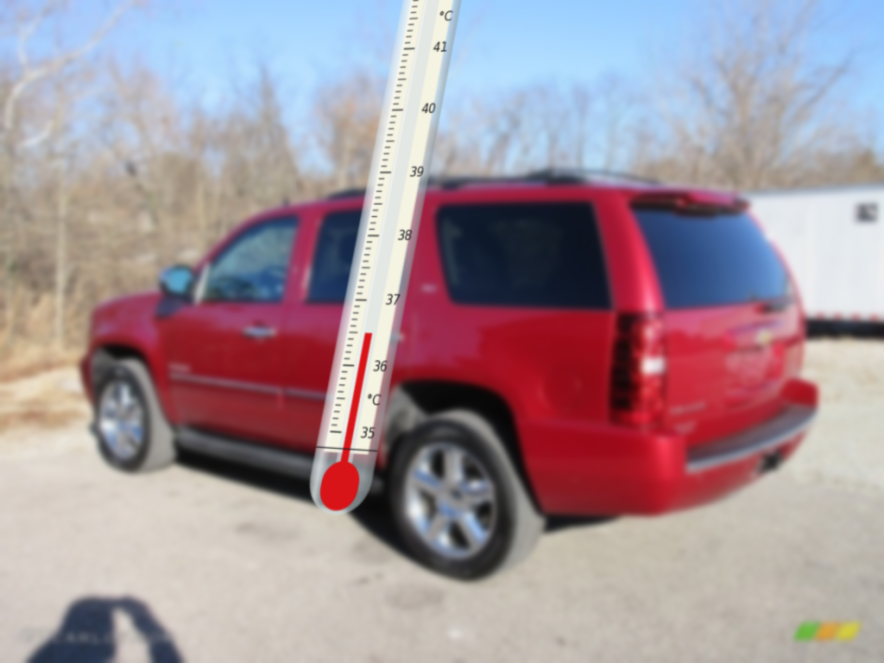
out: 36.5 °C
